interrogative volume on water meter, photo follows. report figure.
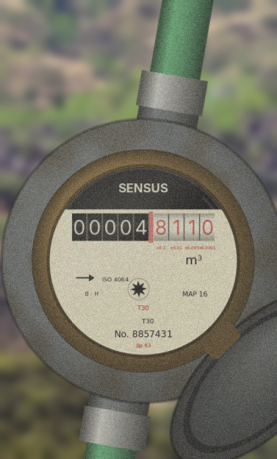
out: 4.8110 m³
